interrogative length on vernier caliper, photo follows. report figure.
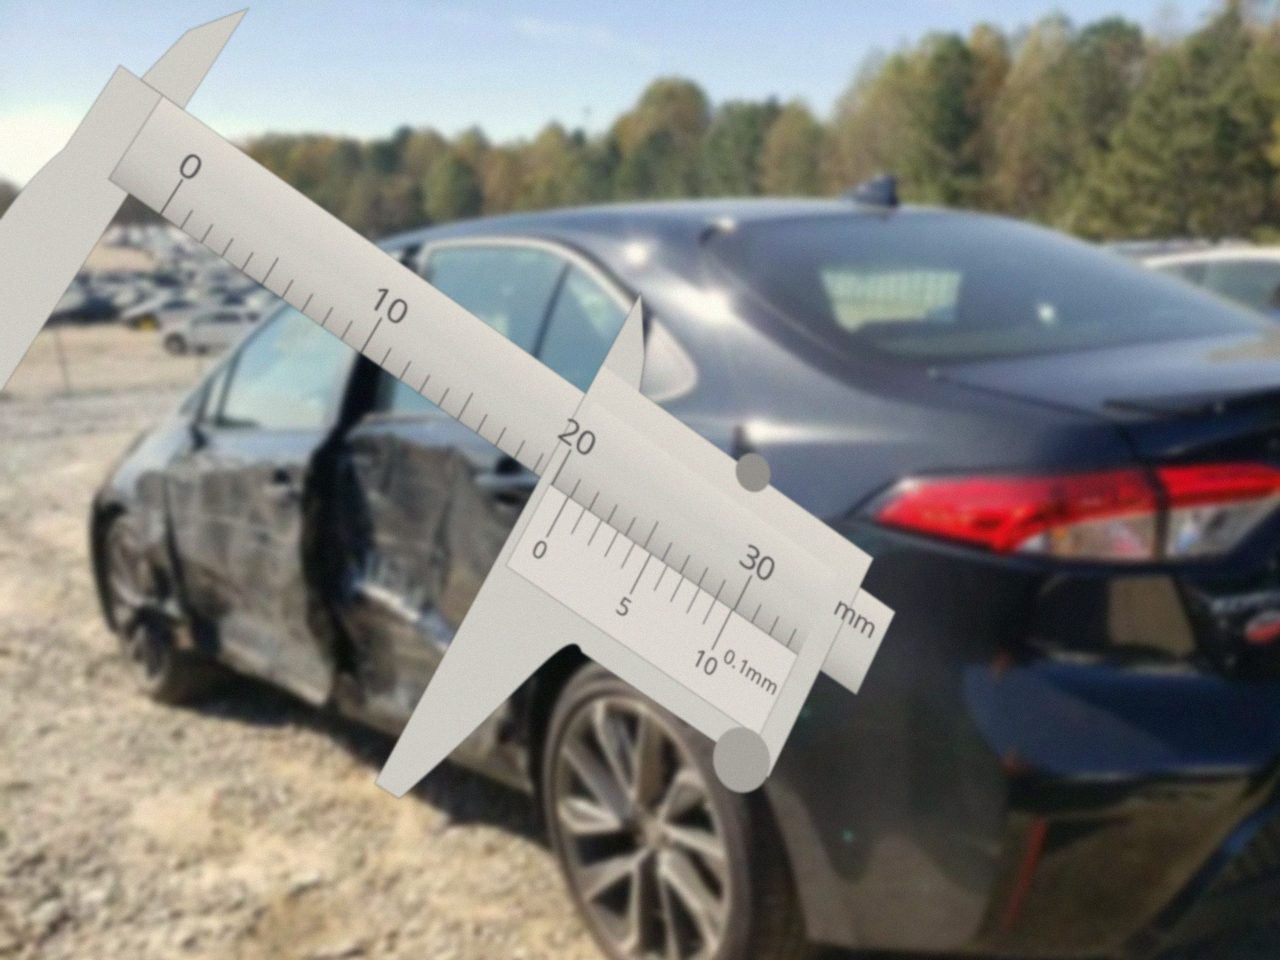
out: 20.9 mm
